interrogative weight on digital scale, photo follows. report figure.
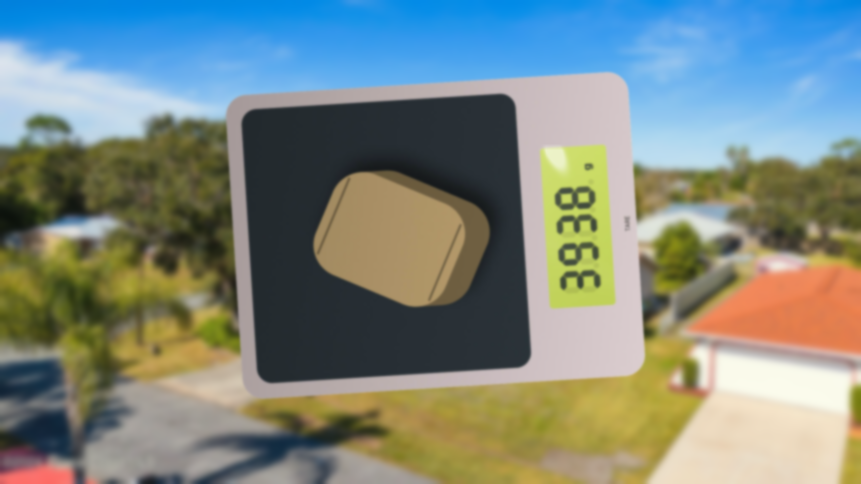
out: 3938 g
